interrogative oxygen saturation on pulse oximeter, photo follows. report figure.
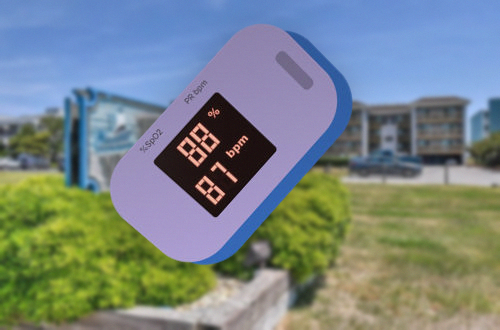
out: 88 %
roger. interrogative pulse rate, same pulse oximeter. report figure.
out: 87 bpm
